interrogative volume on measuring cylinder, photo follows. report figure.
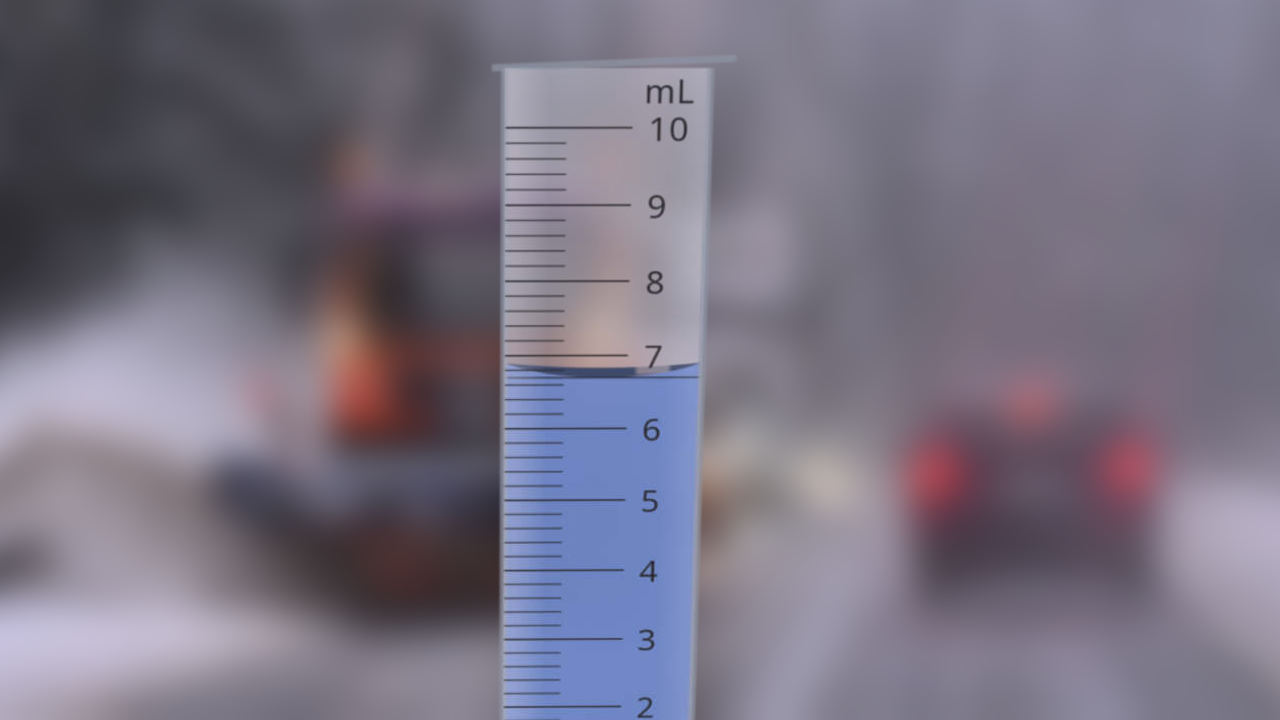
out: 6.7 mL
